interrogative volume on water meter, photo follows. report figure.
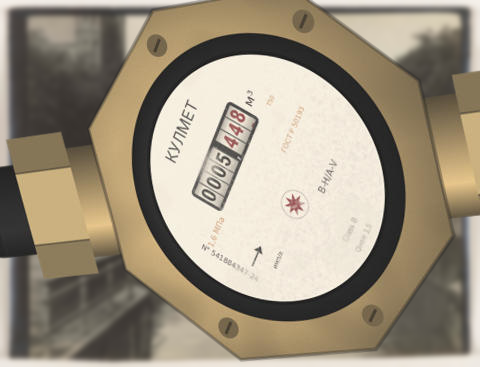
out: 5.448 m³
